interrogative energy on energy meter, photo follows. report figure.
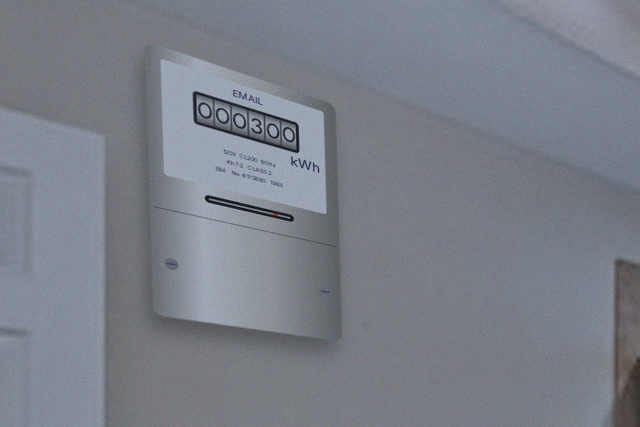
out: 300 kWh
